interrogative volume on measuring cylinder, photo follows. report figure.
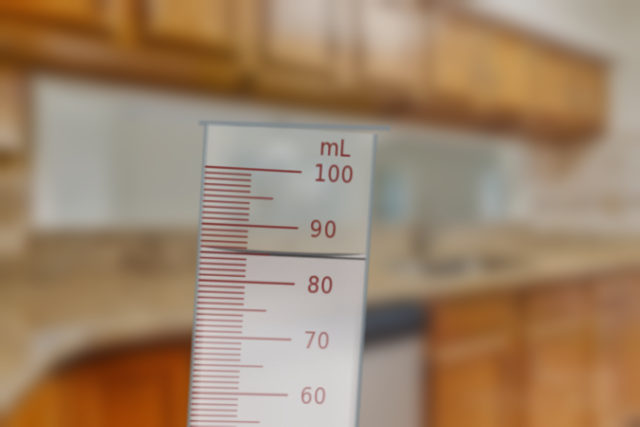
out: 85 mL
